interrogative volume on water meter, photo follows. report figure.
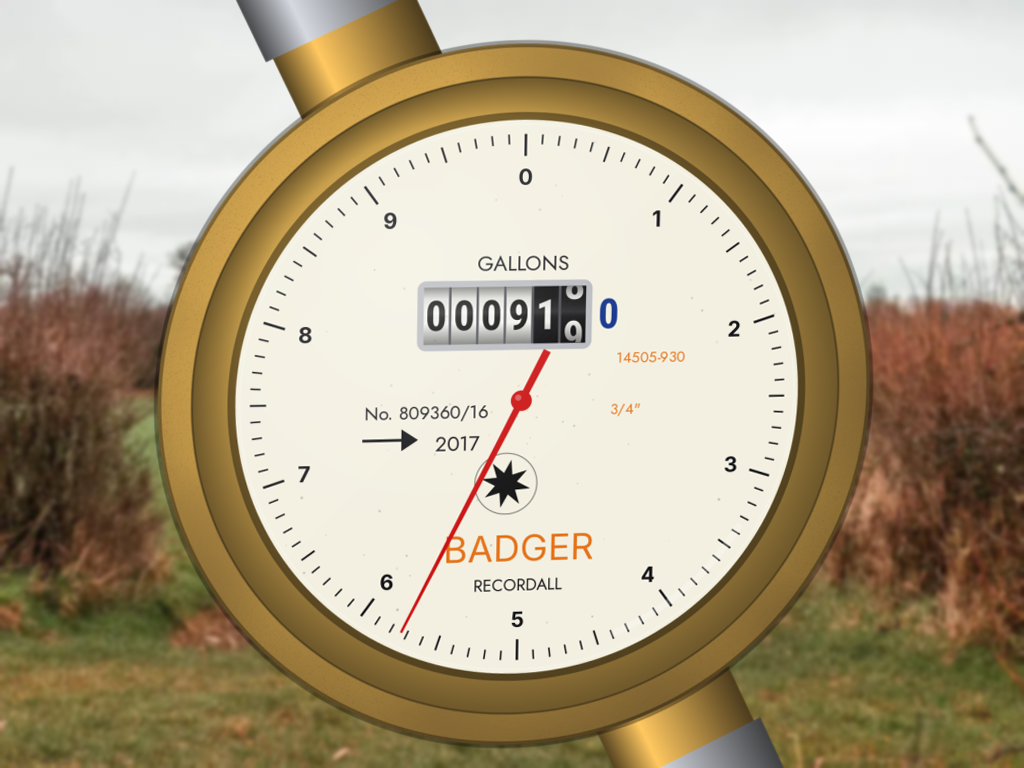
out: 9185.7 gal
